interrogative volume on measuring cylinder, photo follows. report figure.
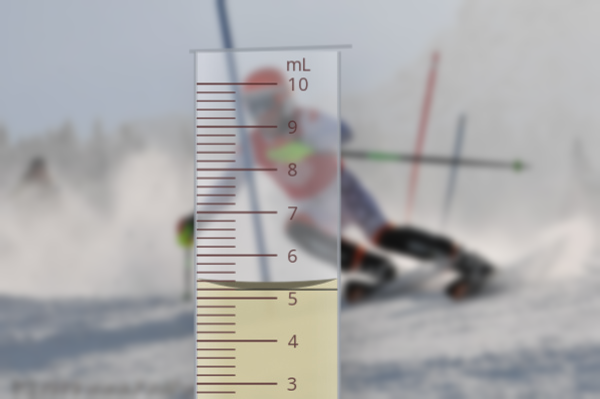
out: 5.2 mL
